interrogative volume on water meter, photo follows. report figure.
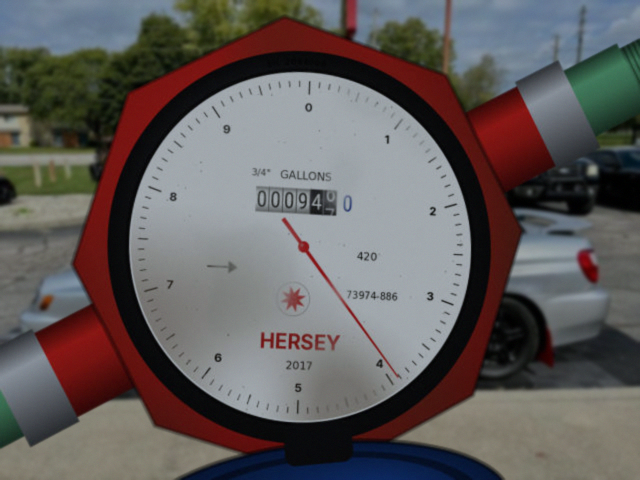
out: 9463.9 gal
